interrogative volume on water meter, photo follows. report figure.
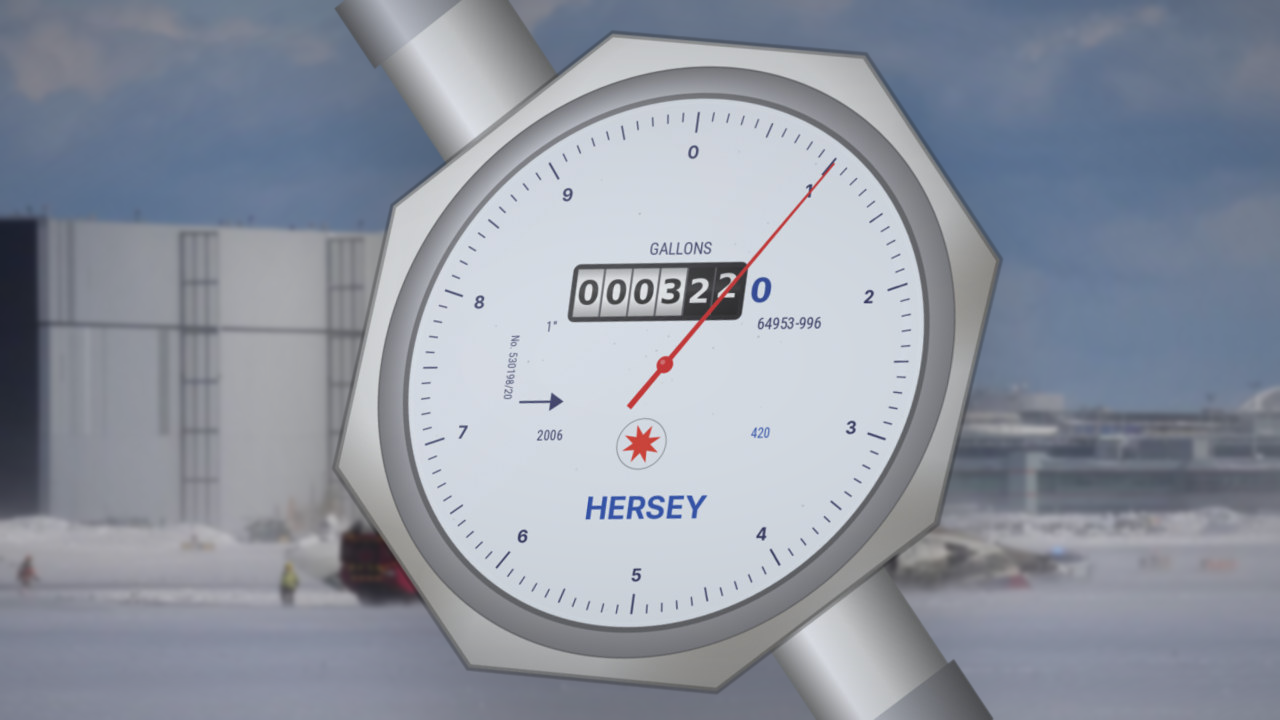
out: 3221.0 gal
